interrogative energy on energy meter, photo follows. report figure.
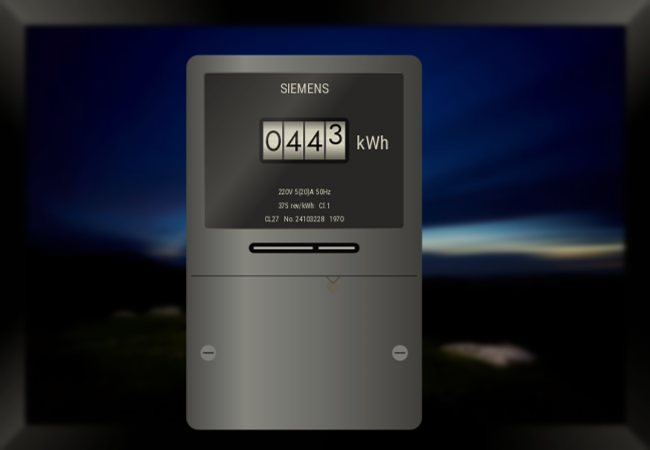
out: 443 kWh
